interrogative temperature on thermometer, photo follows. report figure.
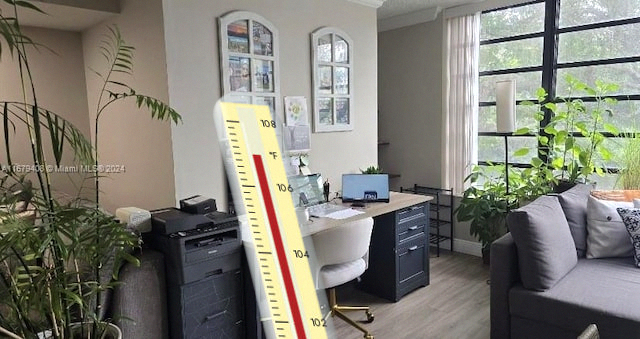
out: 107 °F
